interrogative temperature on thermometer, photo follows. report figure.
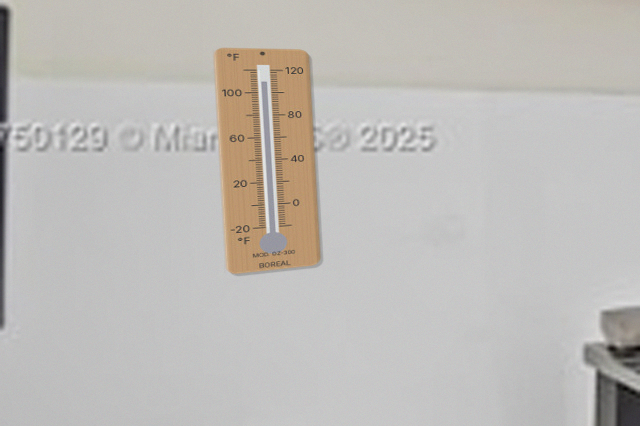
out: 110 °F
